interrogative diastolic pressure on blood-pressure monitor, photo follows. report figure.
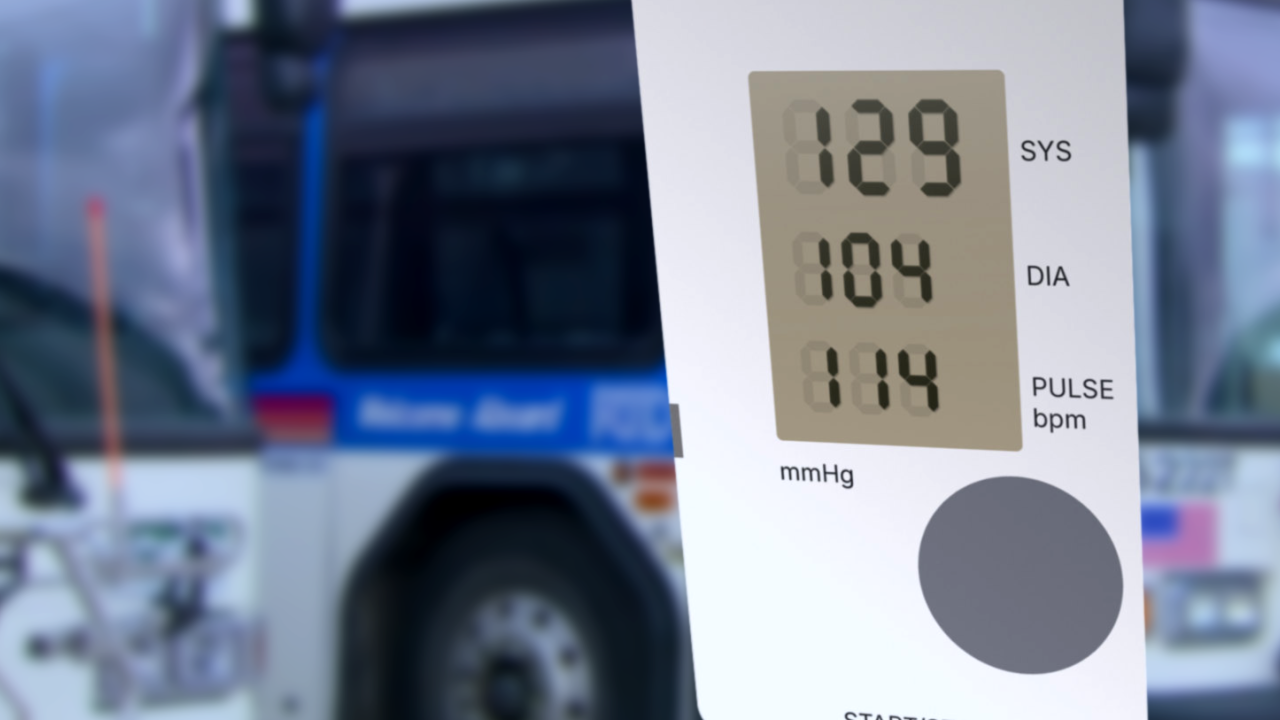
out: 104 mmHg
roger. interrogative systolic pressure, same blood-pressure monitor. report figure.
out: 129 mmHg
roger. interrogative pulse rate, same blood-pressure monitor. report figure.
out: 114 bpm
